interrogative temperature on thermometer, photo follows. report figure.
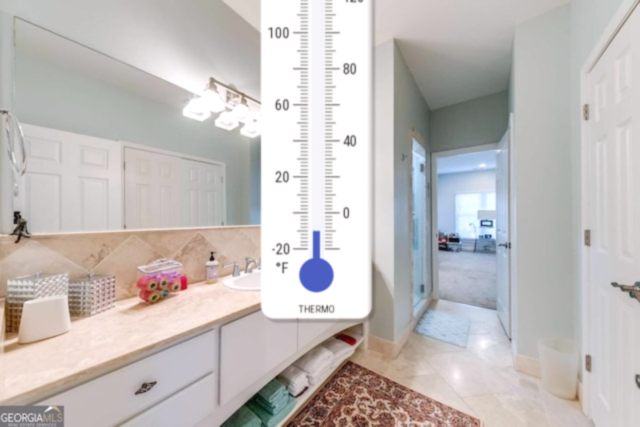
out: -10 °F
